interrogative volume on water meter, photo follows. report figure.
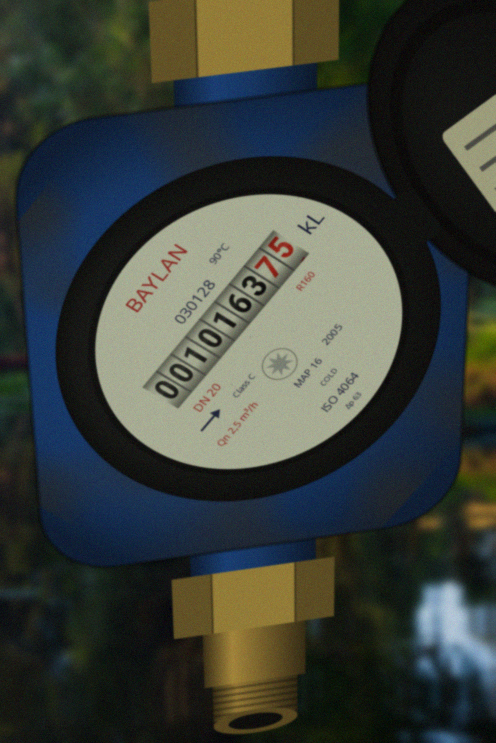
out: 10163.75 kL
